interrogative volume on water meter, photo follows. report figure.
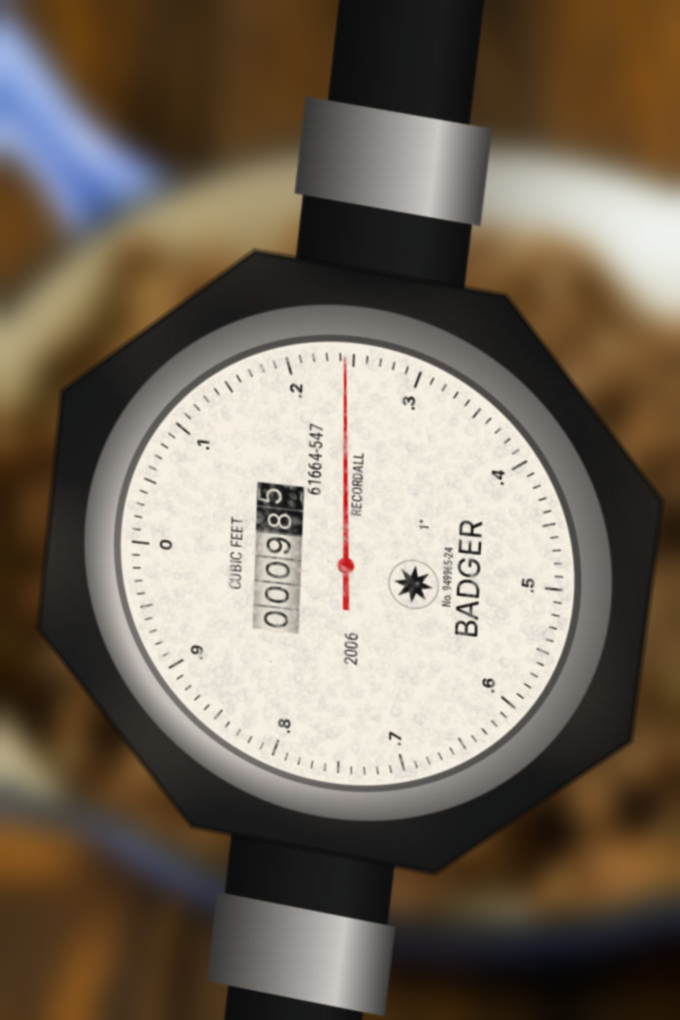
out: 985.24 ft³
